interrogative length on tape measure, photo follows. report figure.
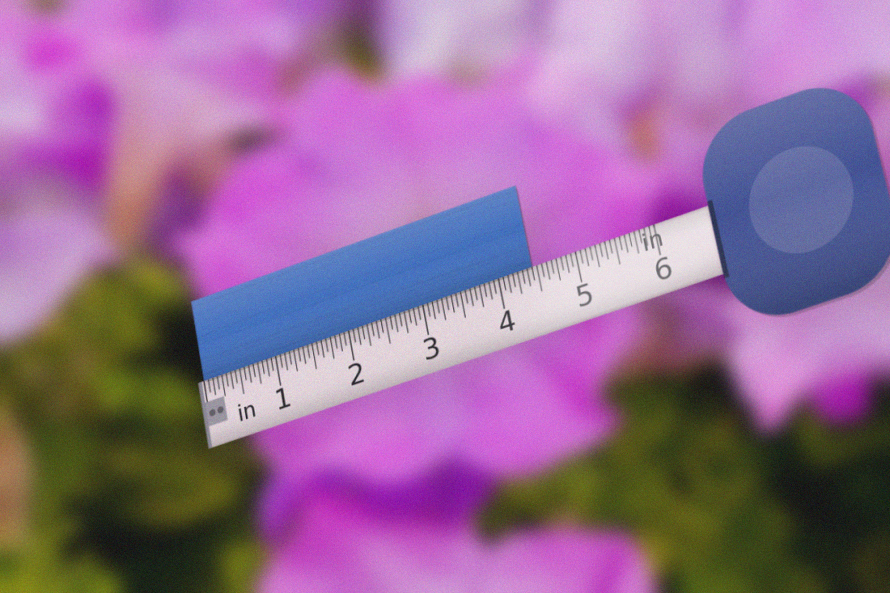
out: 4.4375 in
